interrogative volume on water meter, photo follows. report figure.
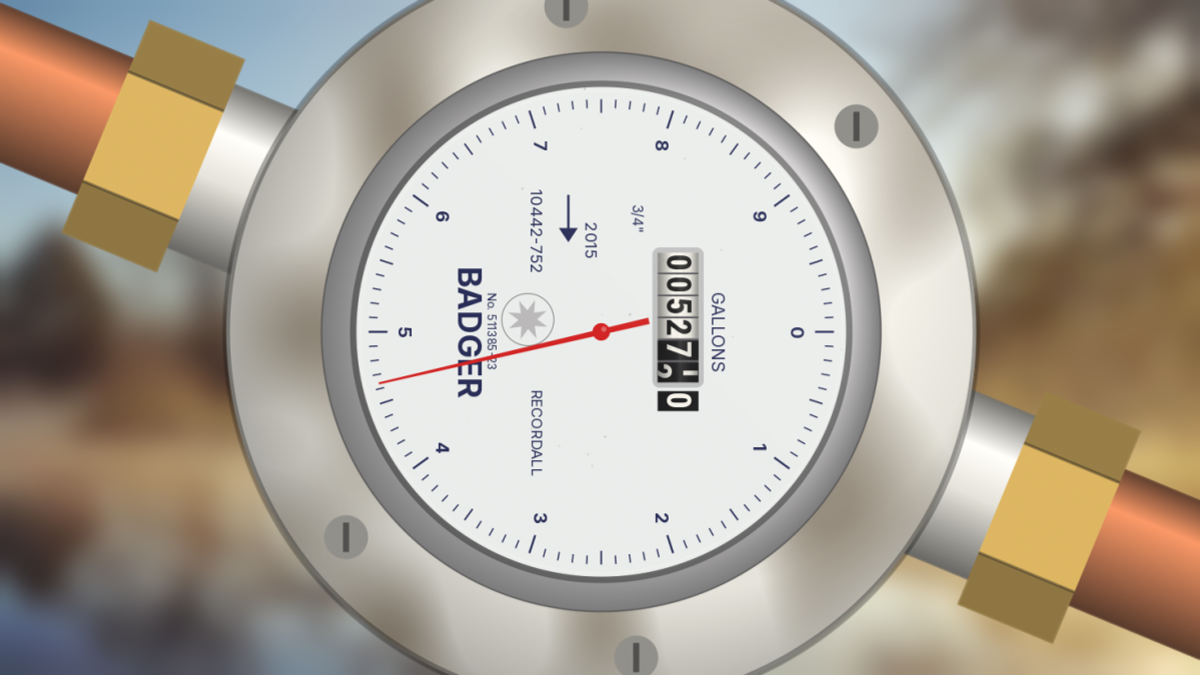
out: 52714.6 gal
